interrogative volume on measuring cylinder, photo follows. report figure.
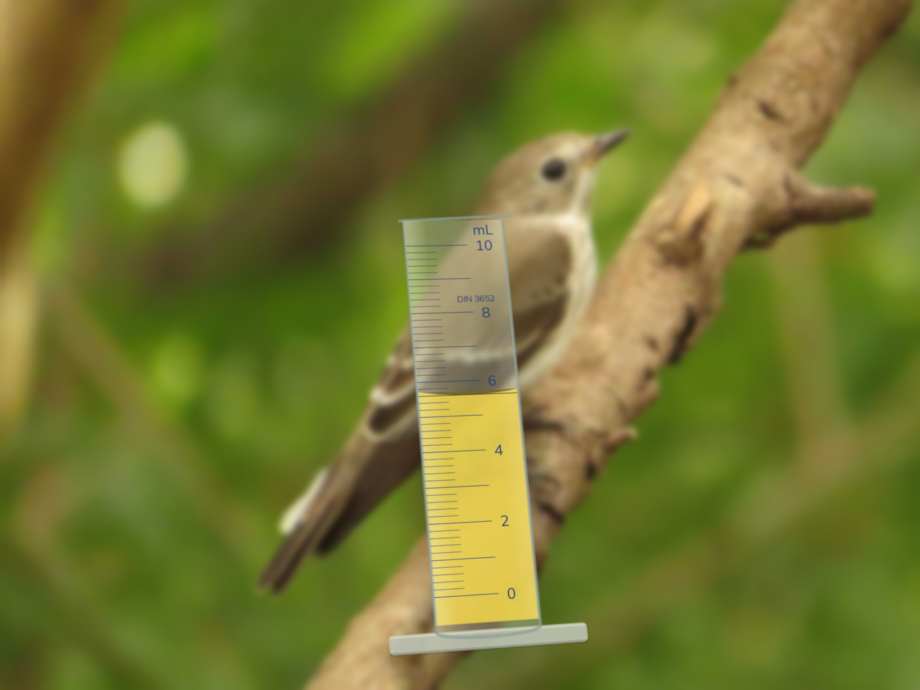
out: 5.6 mL
